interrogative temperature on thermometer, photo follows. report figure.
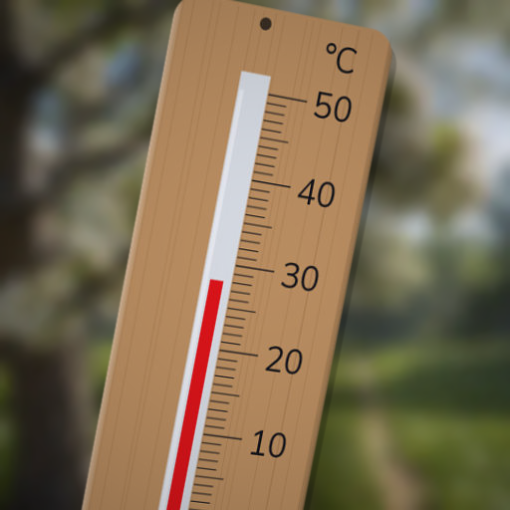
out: 28 °C
